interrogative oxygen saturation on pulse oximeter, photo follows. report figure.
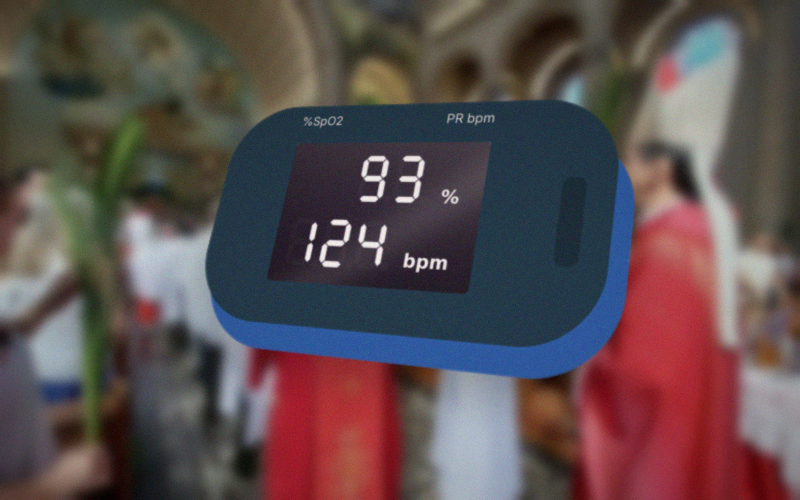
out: 93 %
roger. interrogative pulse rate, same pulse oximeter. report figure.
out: 124 bpm
